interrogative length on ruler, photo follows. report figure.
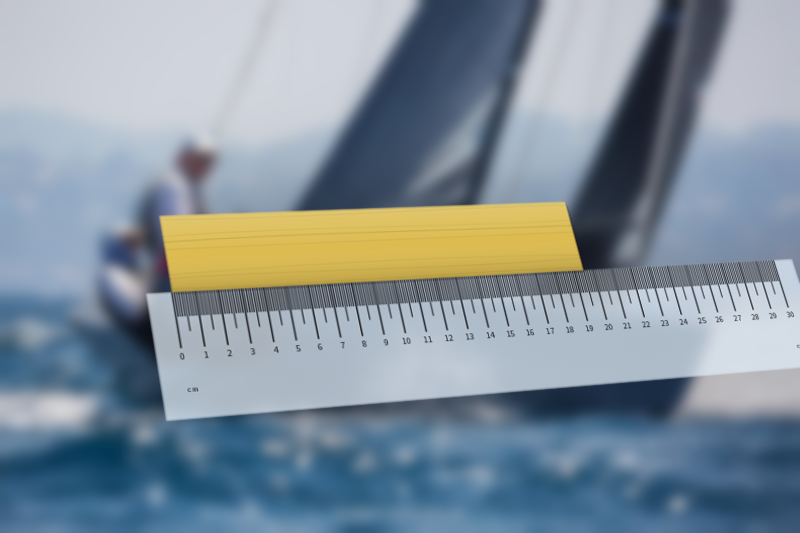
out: 19.5 cm
